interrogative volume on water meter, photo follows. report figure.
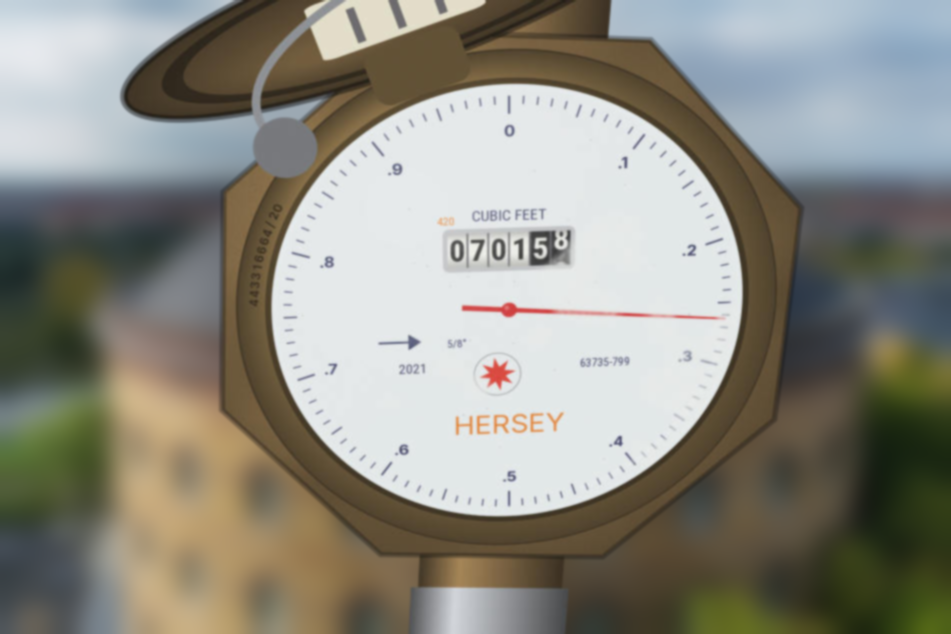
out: 70158.26 ft³
